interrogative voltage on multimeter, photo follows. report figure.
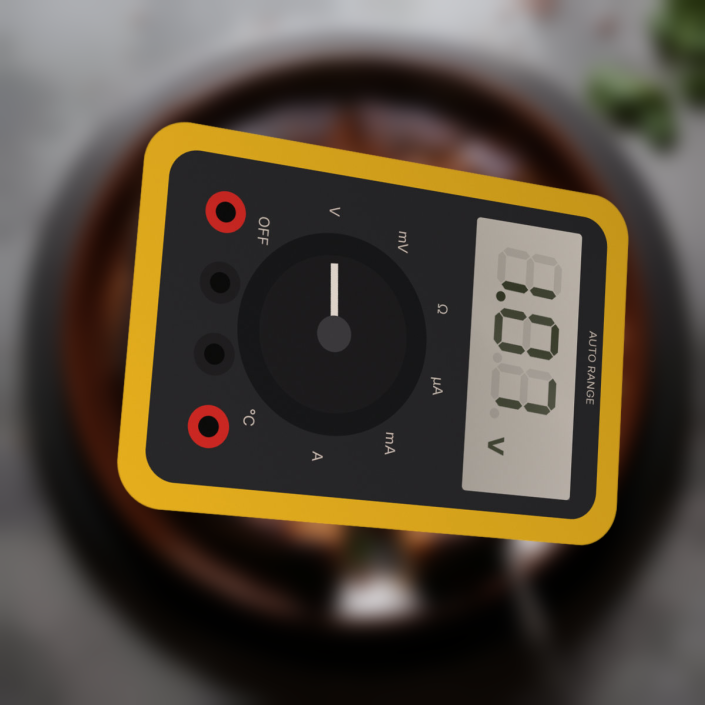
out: 1.07 V
